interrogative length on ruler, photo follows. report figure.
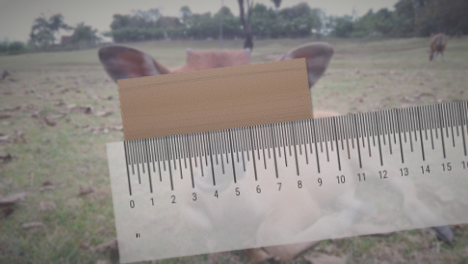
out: 9 in
